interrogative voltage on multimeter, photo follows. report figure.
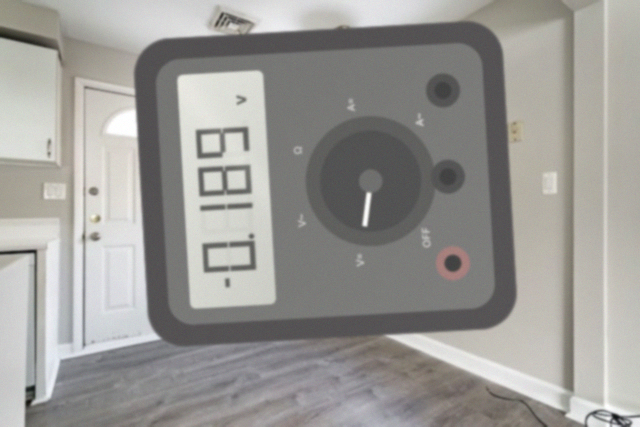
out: -0.189 V
